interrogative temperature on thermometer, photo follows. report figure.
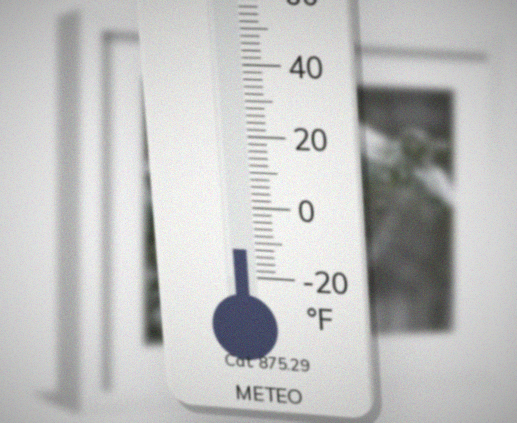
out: -12 °F
